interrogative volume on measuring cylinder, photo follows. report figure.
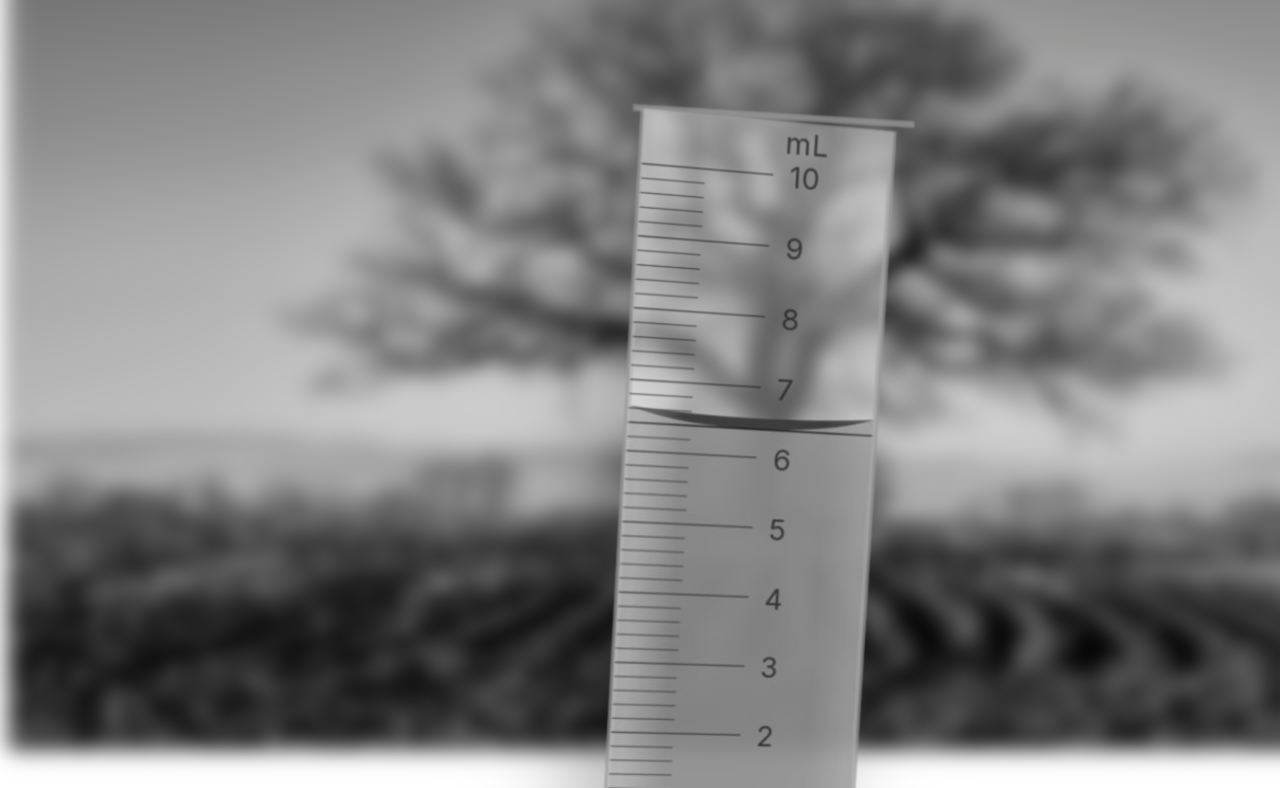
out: 6.4 mL
